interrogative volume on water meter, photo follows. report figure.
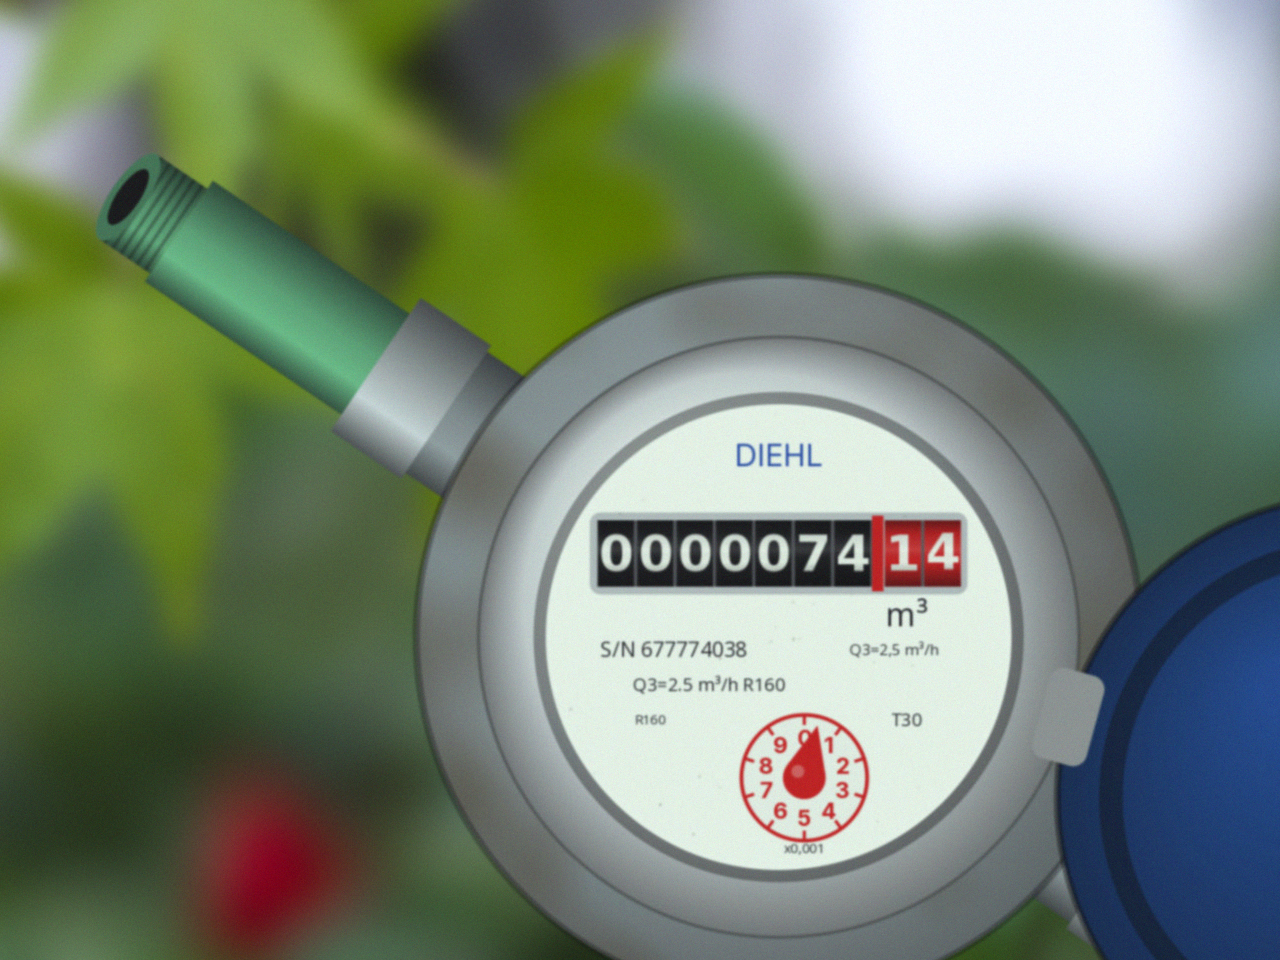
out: 74.140 m³
